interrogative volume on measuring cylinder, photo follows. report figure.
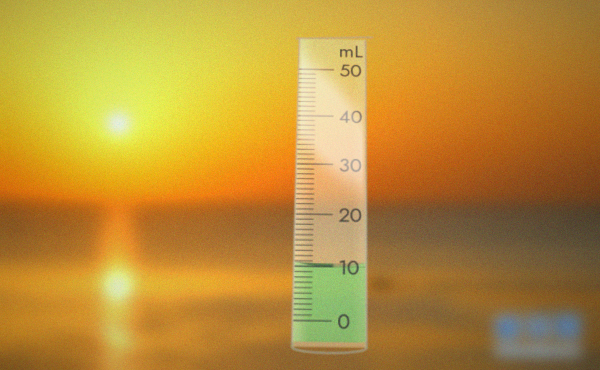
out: 10 mL
